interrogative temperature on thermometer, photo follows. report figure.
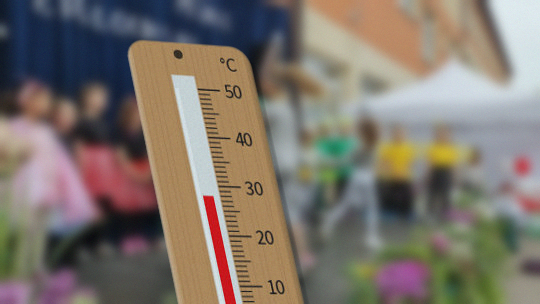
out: 28 °C
